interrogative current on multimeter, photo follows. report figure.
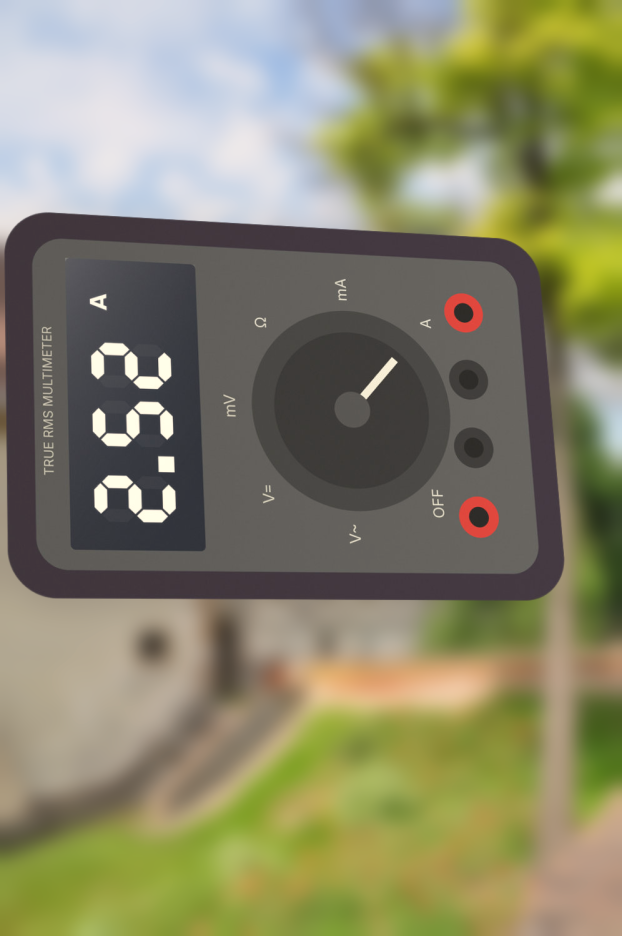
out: 2.52 A
